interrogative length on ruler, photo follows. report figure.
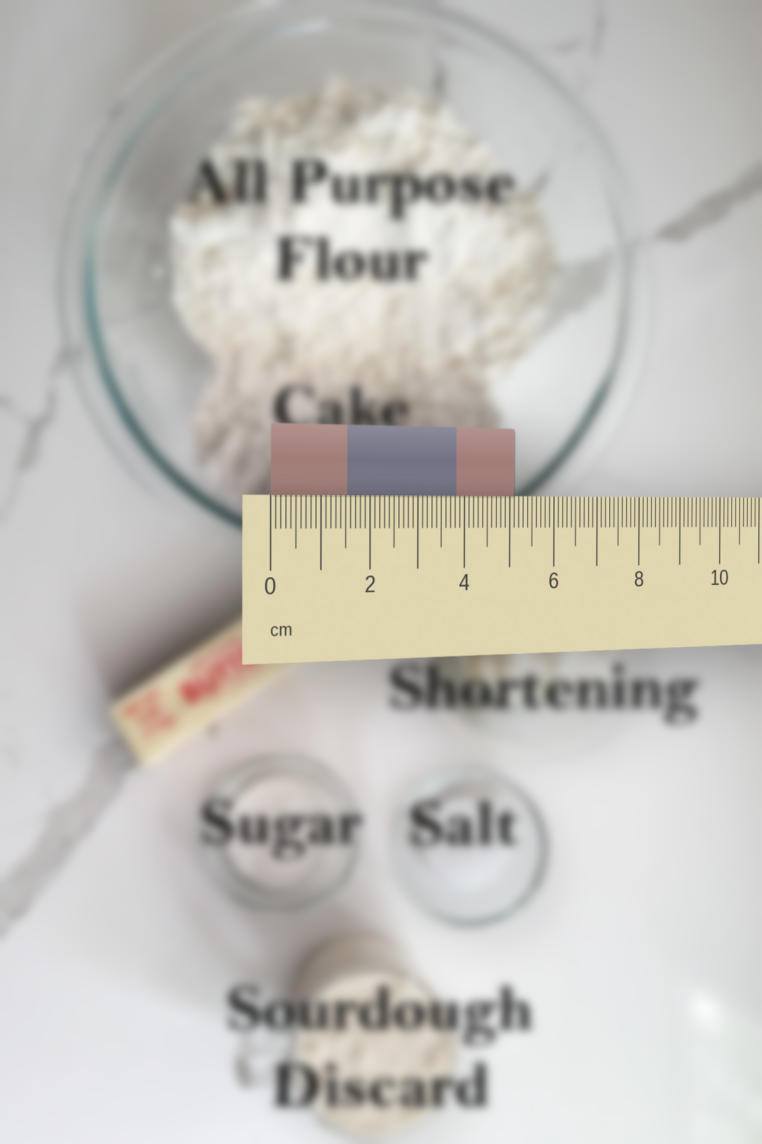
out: 5.1 cm
